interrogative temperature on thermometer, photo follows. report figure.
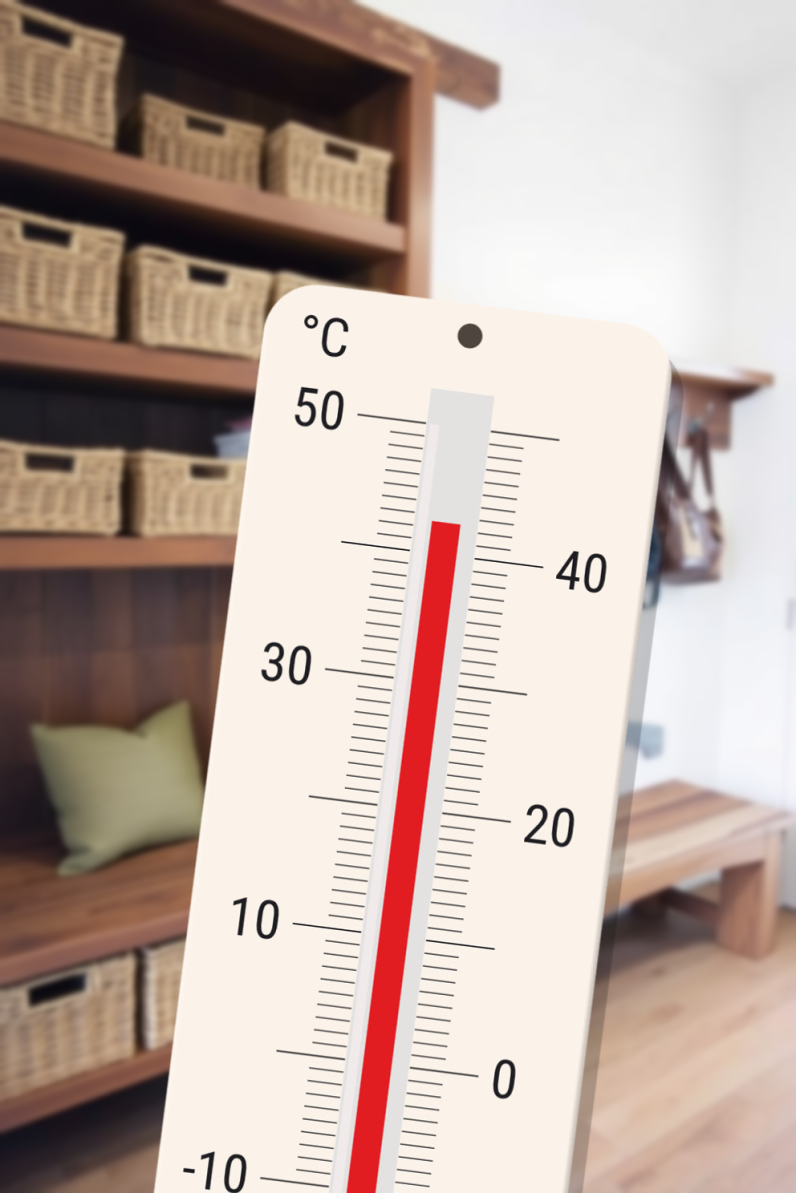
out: 42.5 °C
